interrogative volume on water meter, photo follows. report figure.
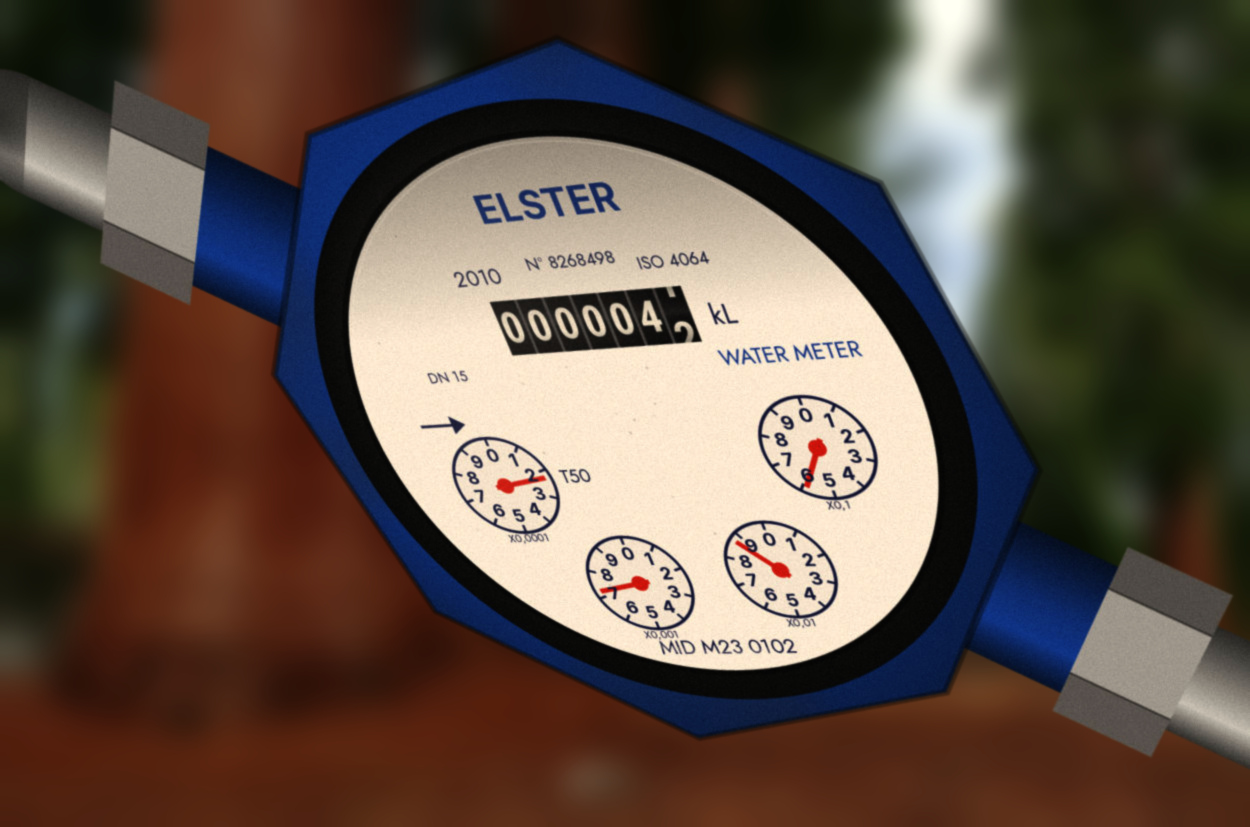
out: 41.5872 kL
